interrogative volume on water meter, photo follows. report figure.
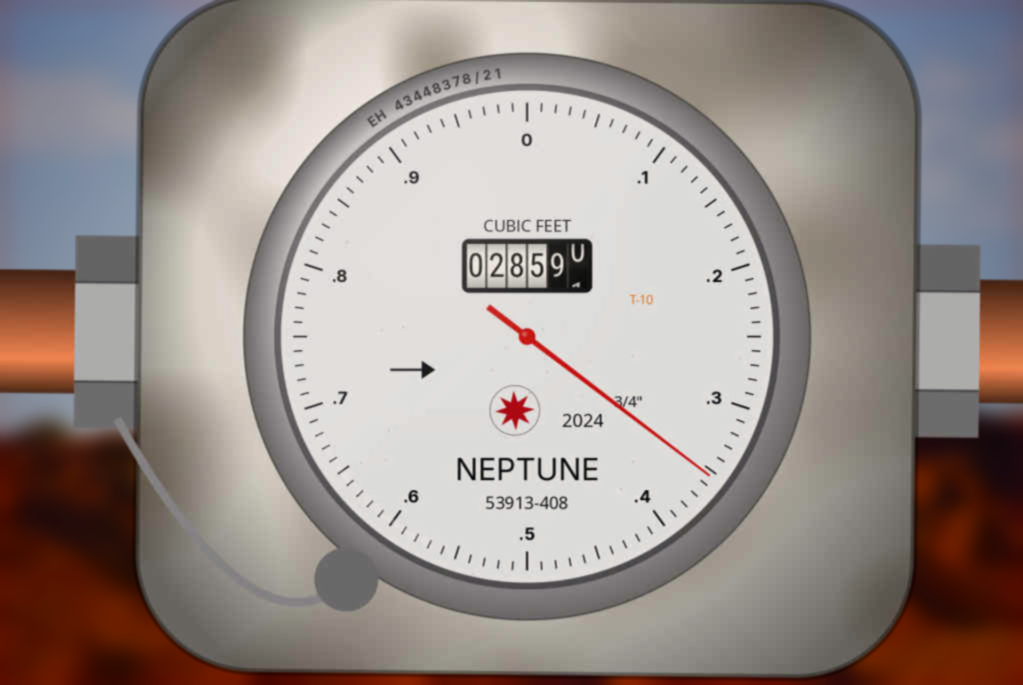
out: 28590.35 ft³
